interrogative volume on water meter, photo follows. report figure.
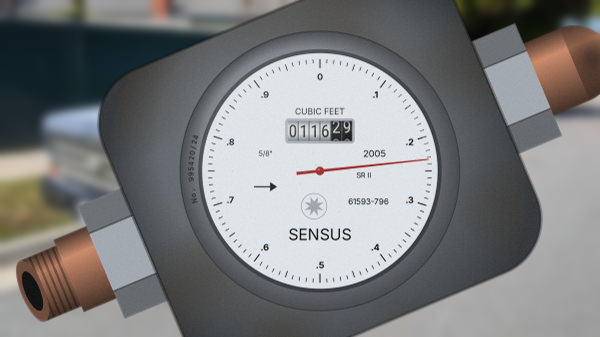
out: 11629.23 ft³
